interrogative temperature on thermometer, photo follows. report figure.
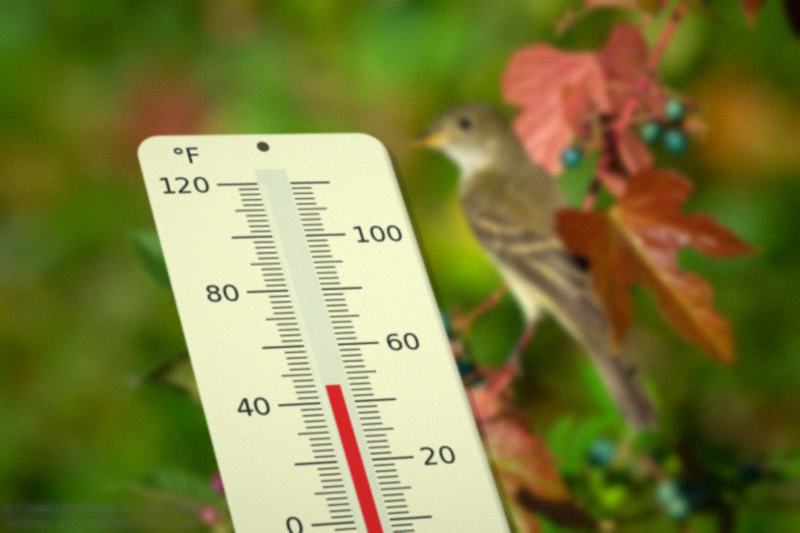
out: 46 °F
